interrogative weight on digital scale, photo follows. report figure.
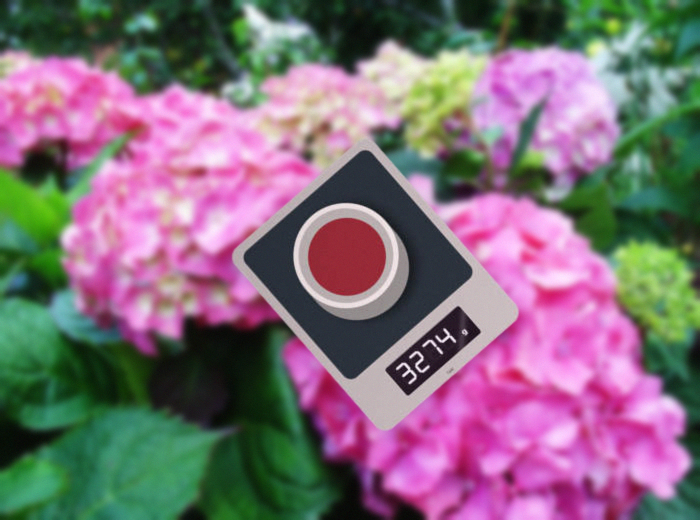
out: 3274 g
